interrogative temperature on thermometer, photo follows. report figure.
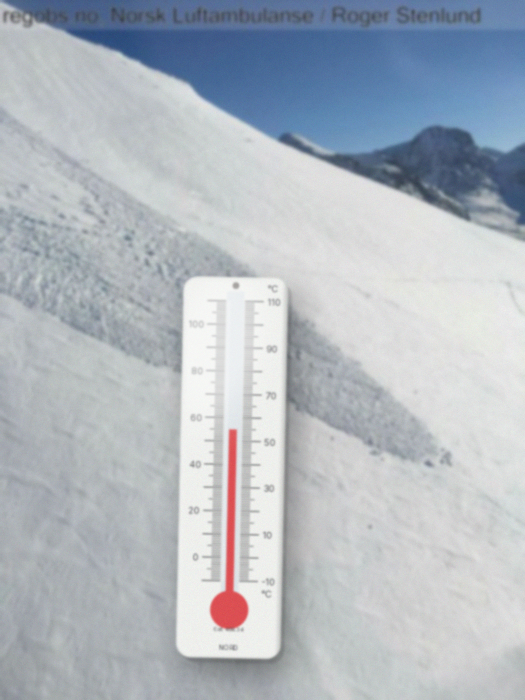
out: 55 °C
